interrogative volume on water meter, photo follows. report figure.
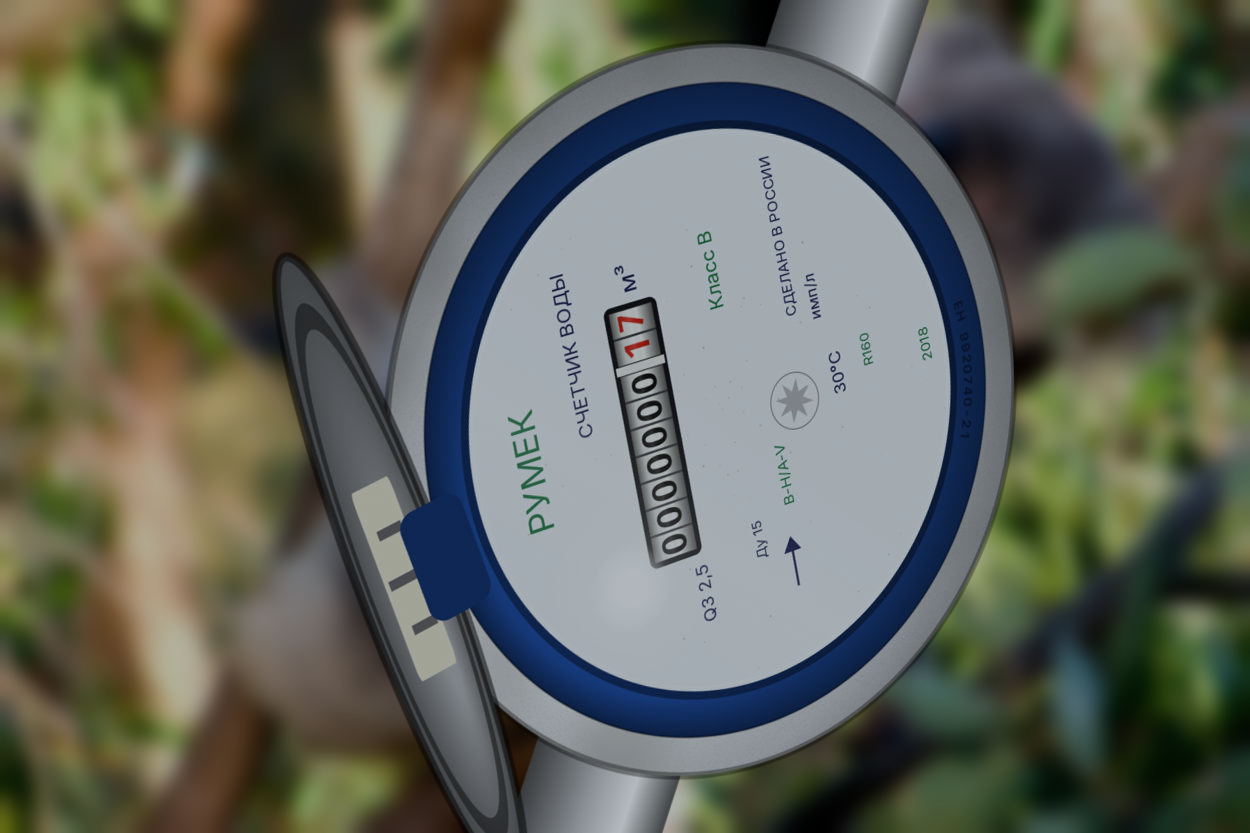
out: 0.17 m³
